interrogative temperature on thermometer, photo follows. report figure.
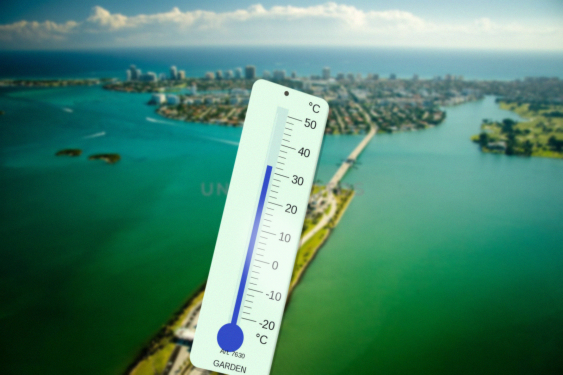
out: 32 °C
